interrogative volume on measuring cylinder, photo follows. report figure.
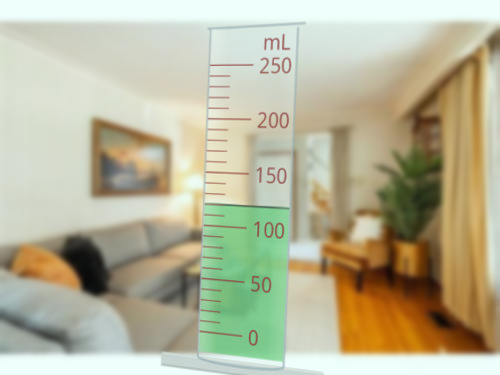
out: 120 mL
